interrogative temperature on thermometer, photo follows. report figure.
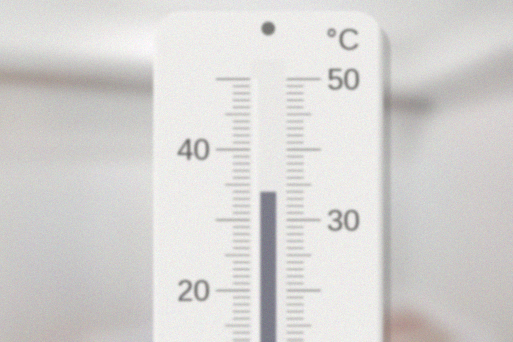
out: 34 °C
